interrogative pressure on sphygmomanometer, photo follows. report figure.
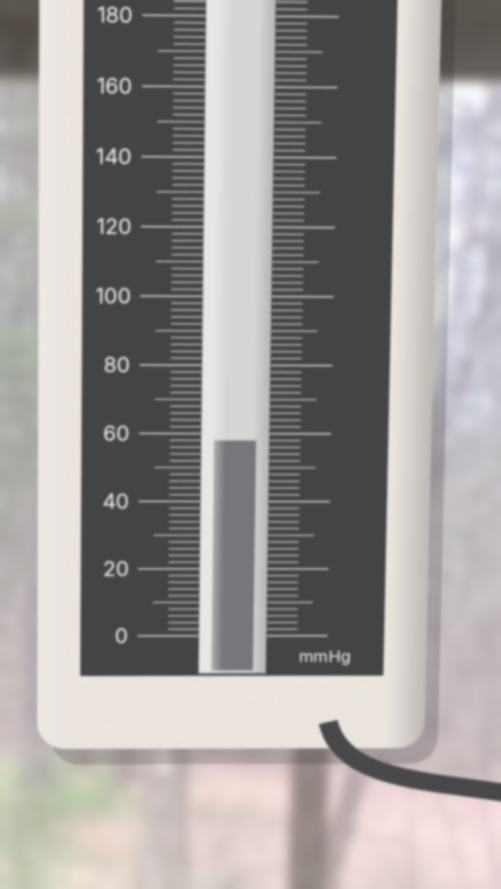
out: 58 mmHg
